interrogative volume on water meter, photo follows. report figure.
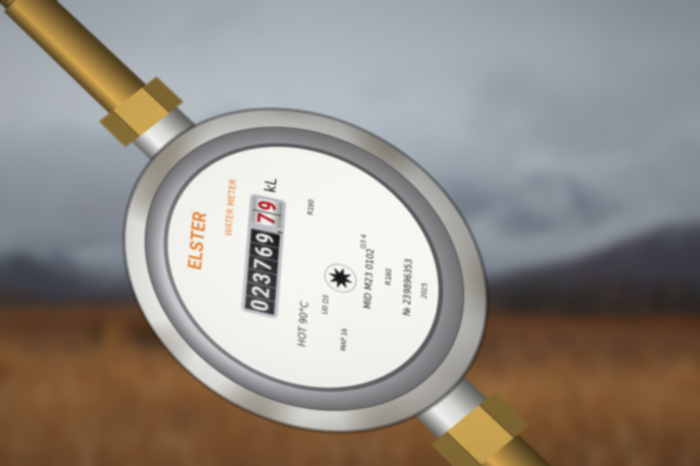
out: 23769.79 kL
